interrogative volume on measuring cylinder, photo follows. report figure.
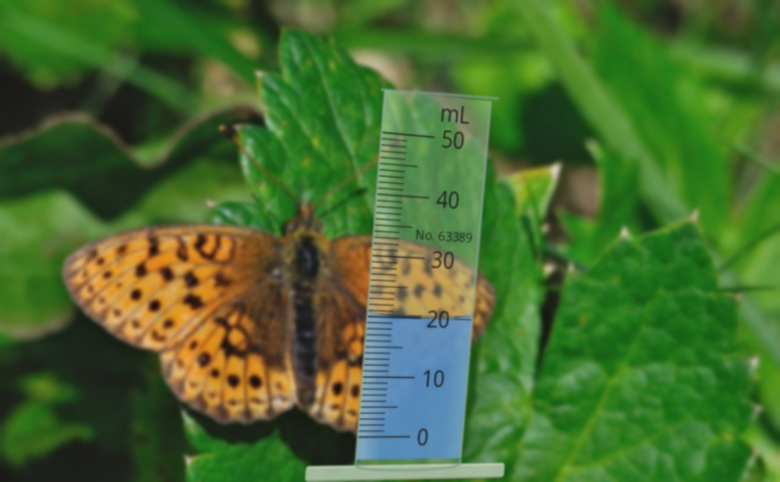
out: 20 mL
